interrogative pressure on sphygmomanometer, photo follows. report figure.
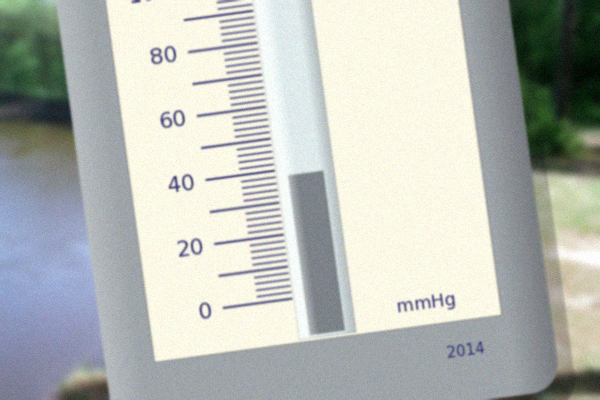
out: 38 mmHg
